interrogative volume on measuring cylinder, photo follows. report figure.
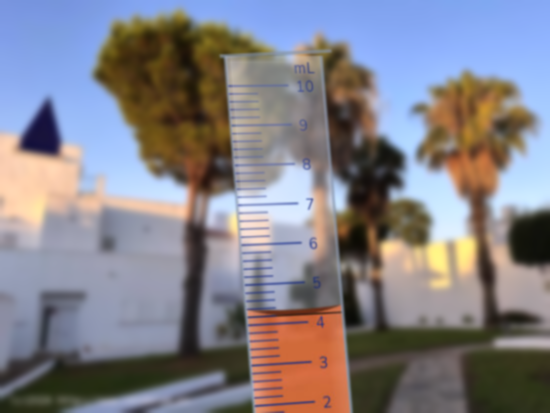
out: 4.2 mL
